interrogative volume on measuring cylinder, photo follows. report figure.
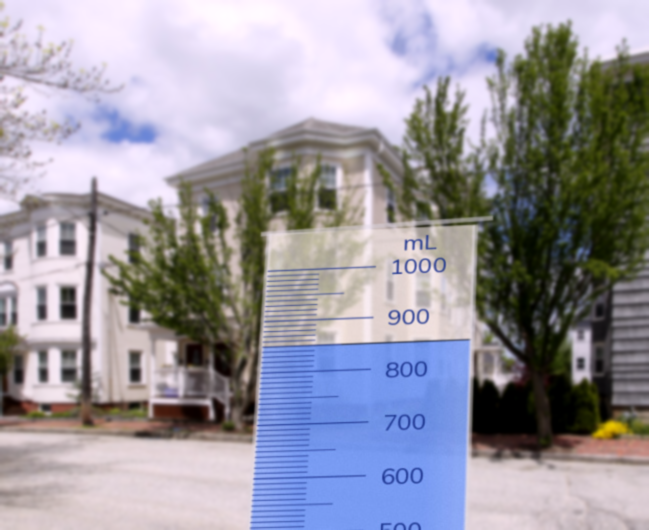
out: 850 mL
